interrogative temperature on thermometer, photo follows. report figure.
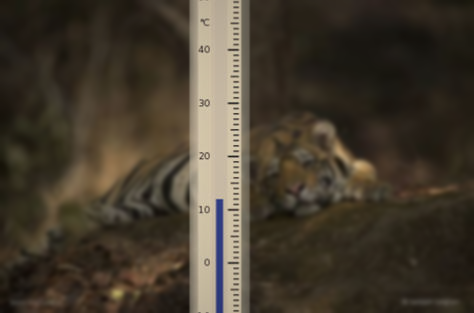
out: 12 °C
